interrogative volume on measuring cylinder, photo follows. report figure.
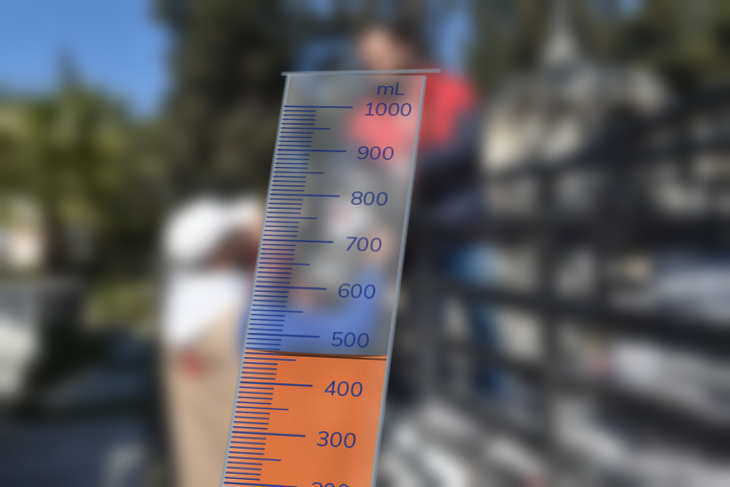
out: 460 mL
